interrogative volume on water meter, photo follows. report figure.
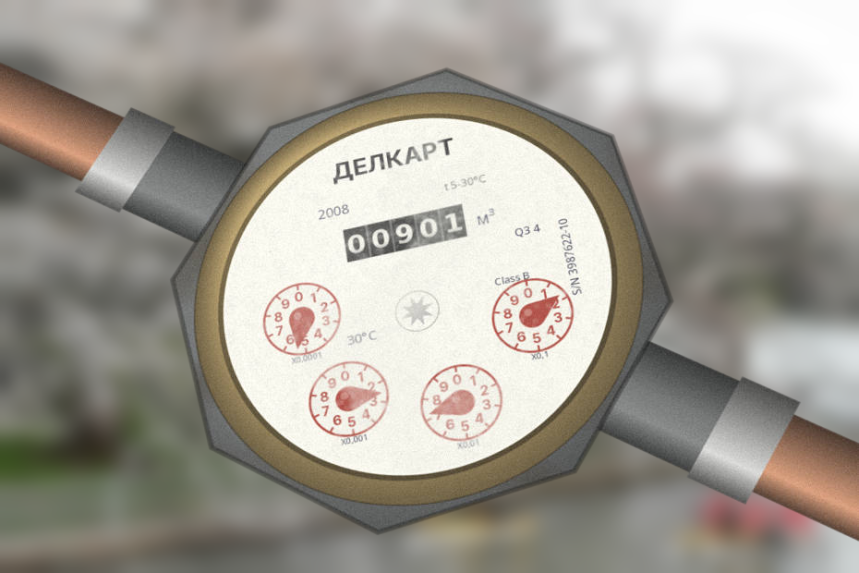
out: 901.1725 m³
